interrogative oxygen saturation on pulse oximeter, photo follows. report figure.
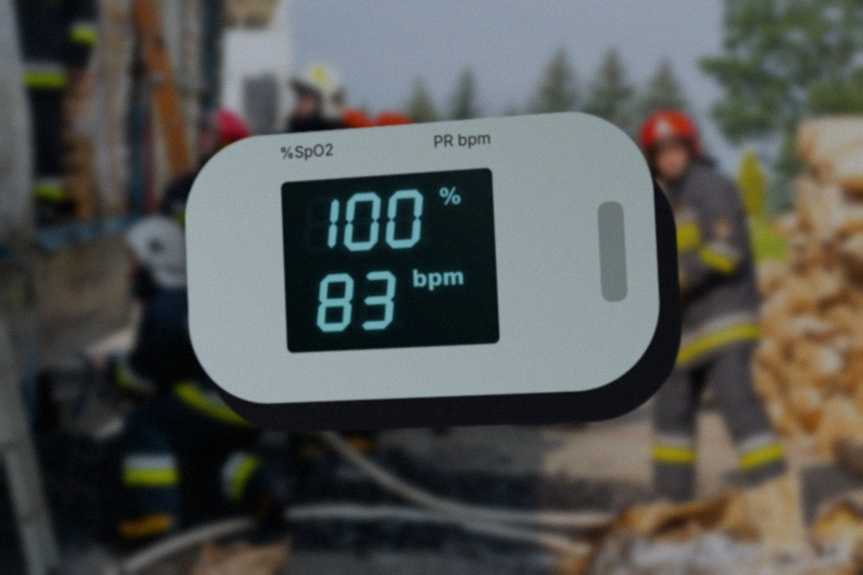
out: 100 %
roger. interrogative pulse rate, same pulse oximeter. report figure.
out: 83 bpm
